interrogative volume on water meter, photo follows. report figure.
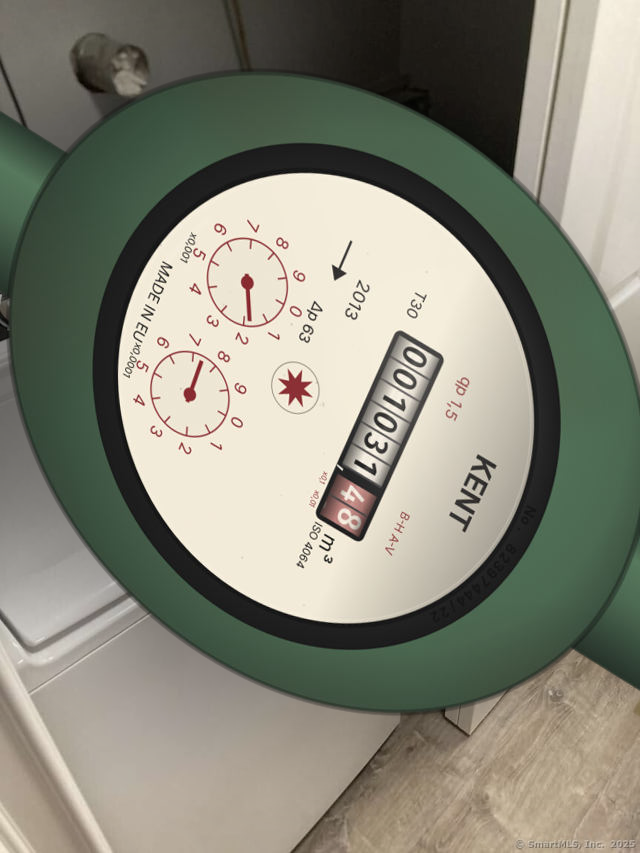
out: 1031.4817 m³
